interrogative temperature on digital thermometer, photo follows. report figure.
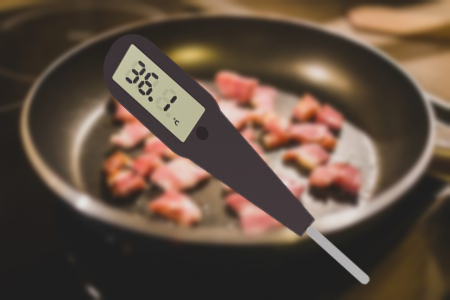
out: 36.1 °C
